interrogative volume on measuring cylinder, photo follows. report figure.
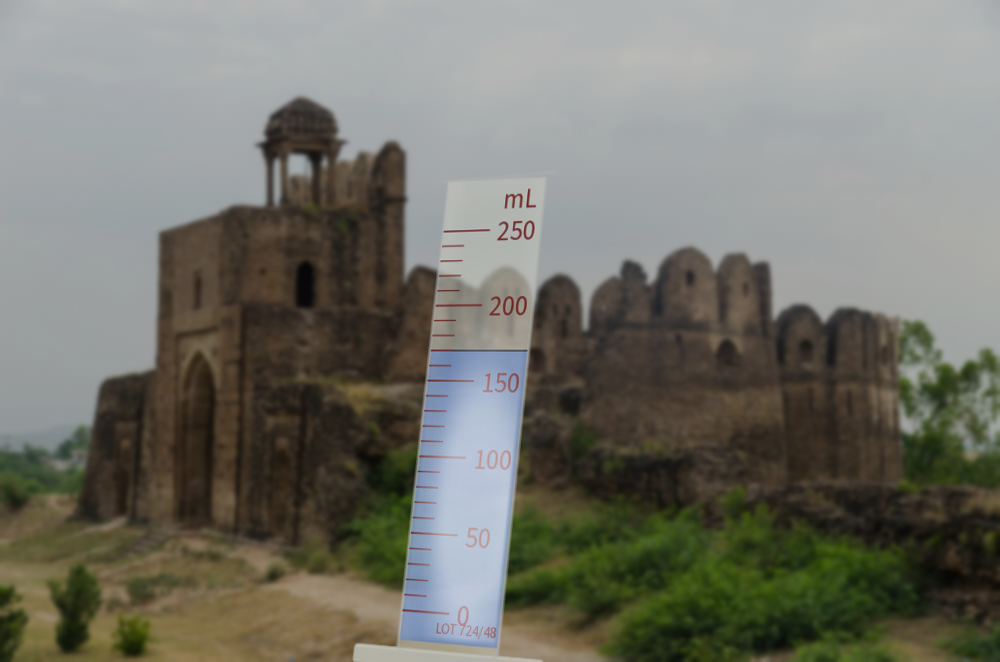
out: 170 mL
